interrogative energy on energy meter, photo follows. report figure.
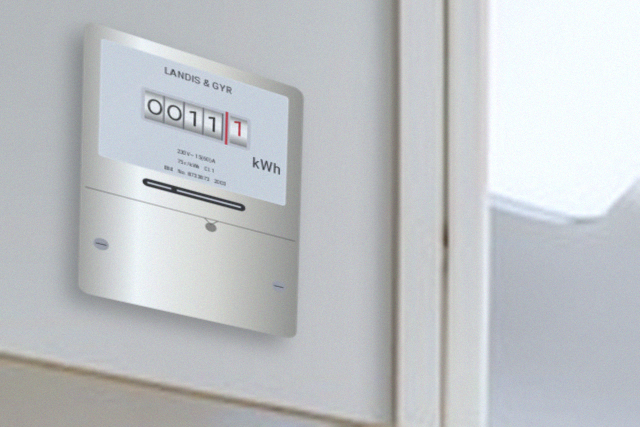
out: 11.1 kWh
